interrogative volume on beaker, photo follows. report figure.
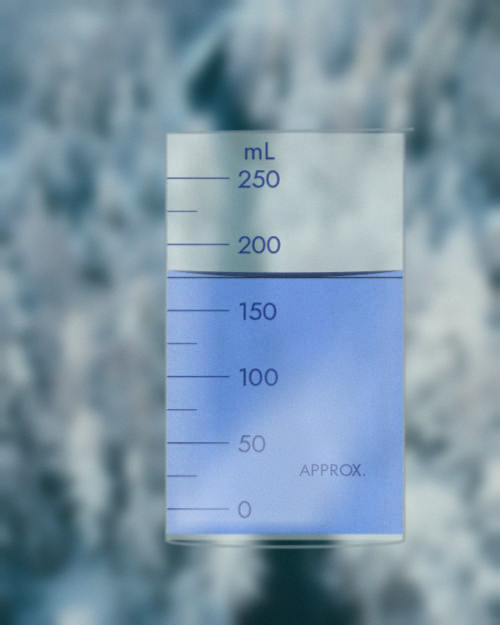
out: 175 mL
